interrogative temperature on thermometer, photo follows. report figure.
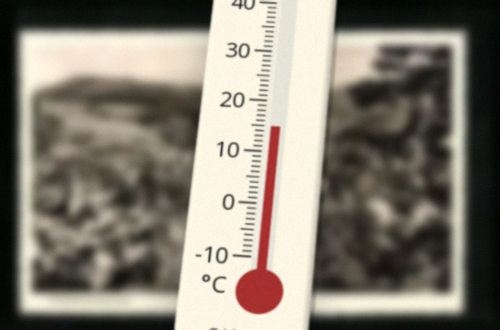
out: 15 °C
